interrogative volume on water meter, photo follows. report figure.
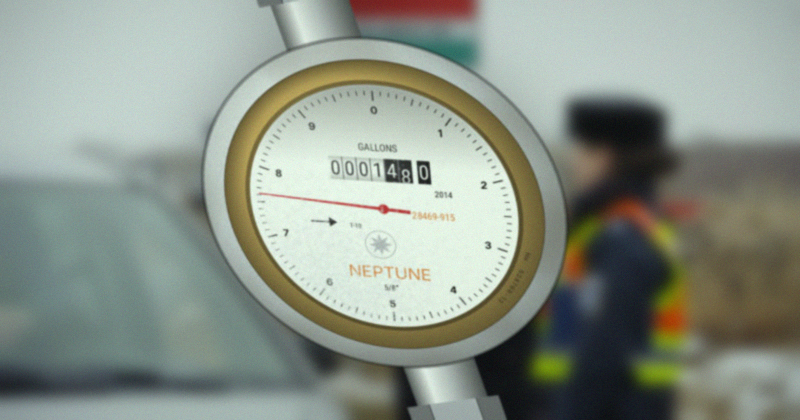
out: 1477.6 gal
